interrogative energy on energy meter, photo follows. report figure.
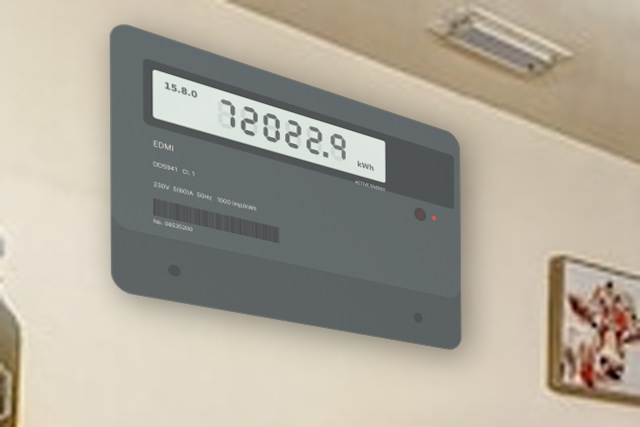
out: 72022.9 kWh
